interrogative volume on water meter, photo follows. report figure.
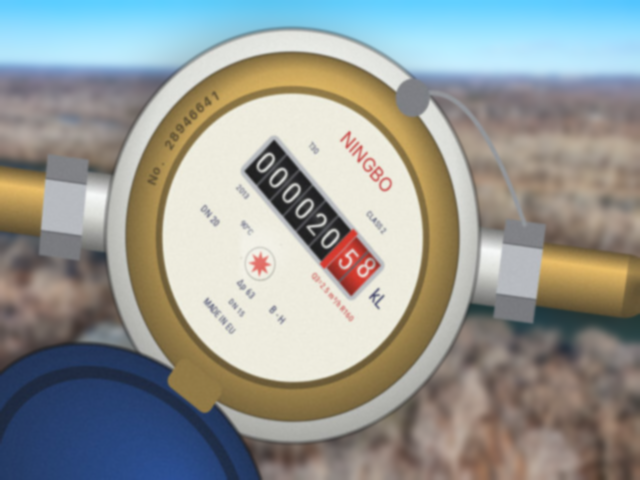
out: 20.58 kL
